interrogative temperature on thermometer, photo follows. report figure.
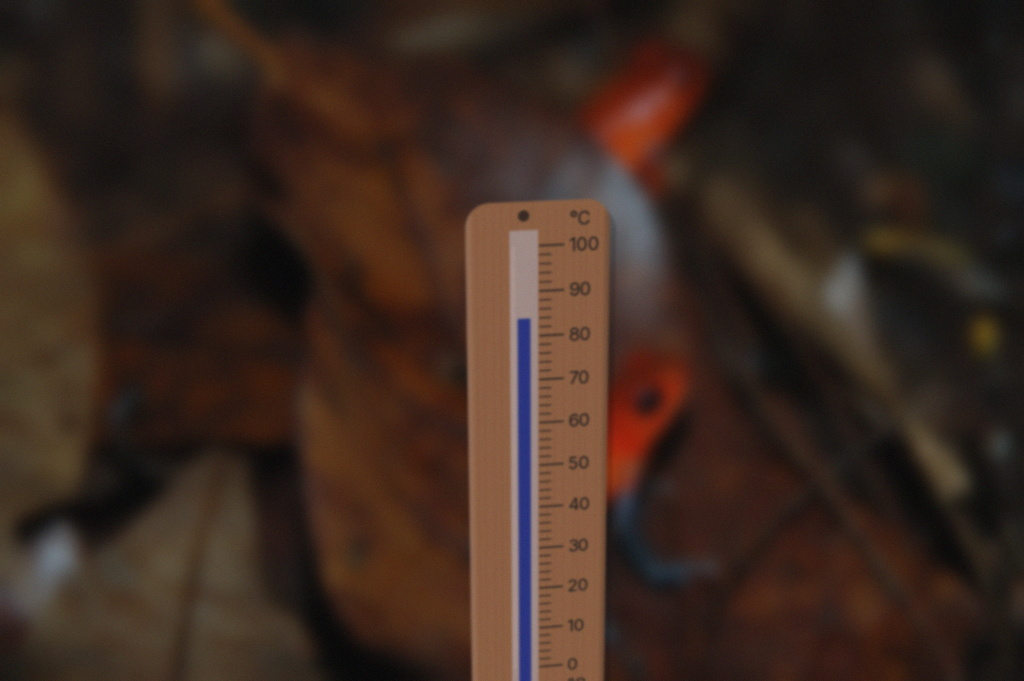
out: 84 °C
